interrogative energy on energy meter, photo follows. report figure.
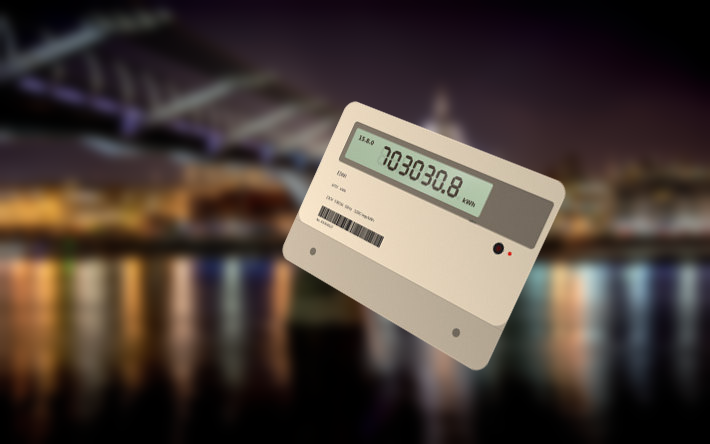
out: 703030.8 kWh
